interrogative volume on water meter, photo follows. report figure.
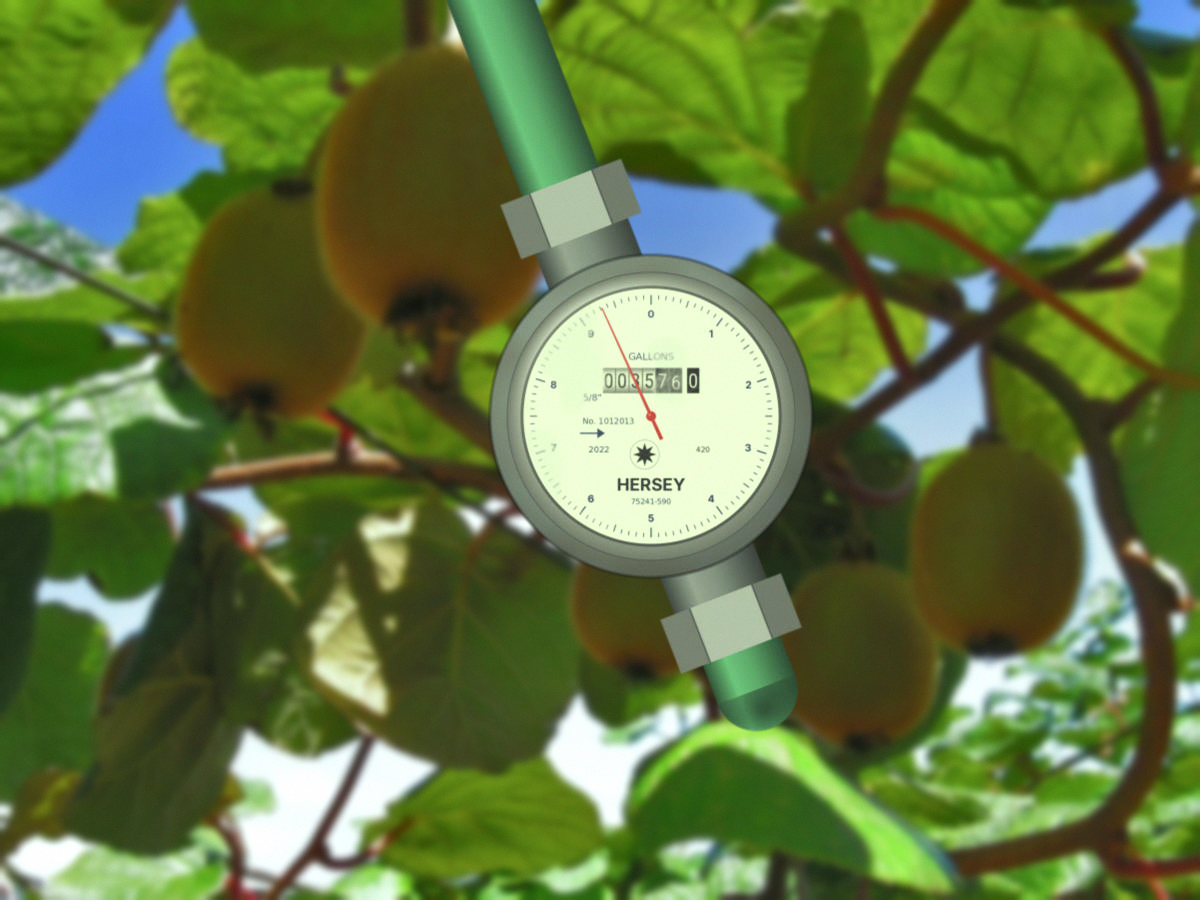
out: 35759.3 gal
